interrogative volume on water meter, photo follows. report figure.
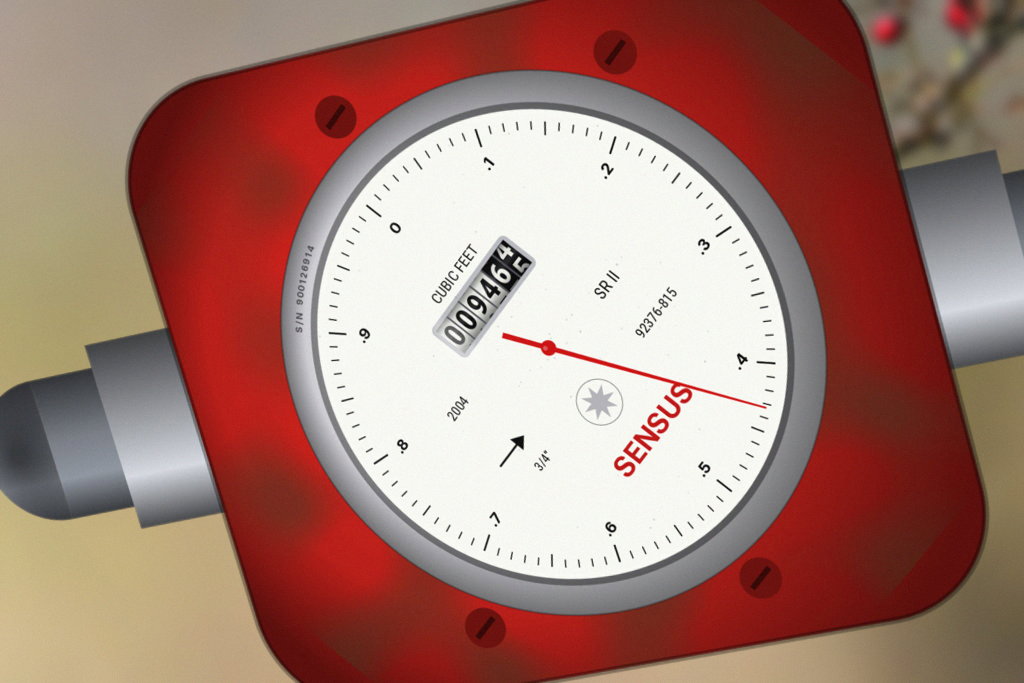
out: 9464.43 ft³
